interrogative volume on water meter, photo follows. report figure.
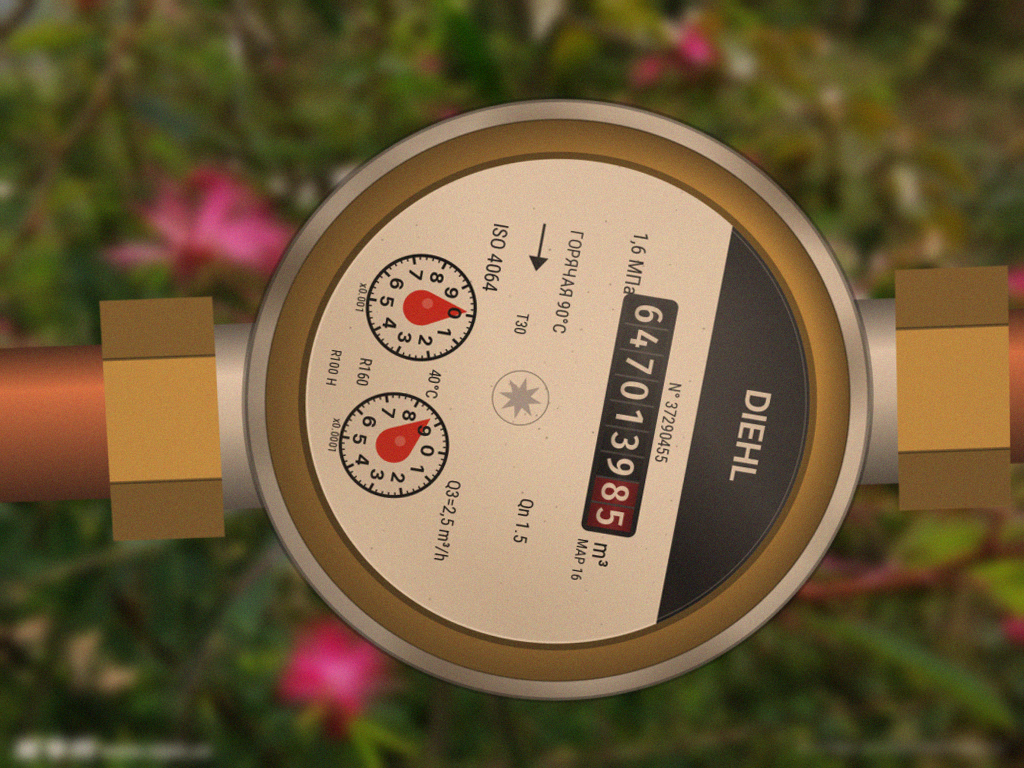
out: 6470139.8498 m³
